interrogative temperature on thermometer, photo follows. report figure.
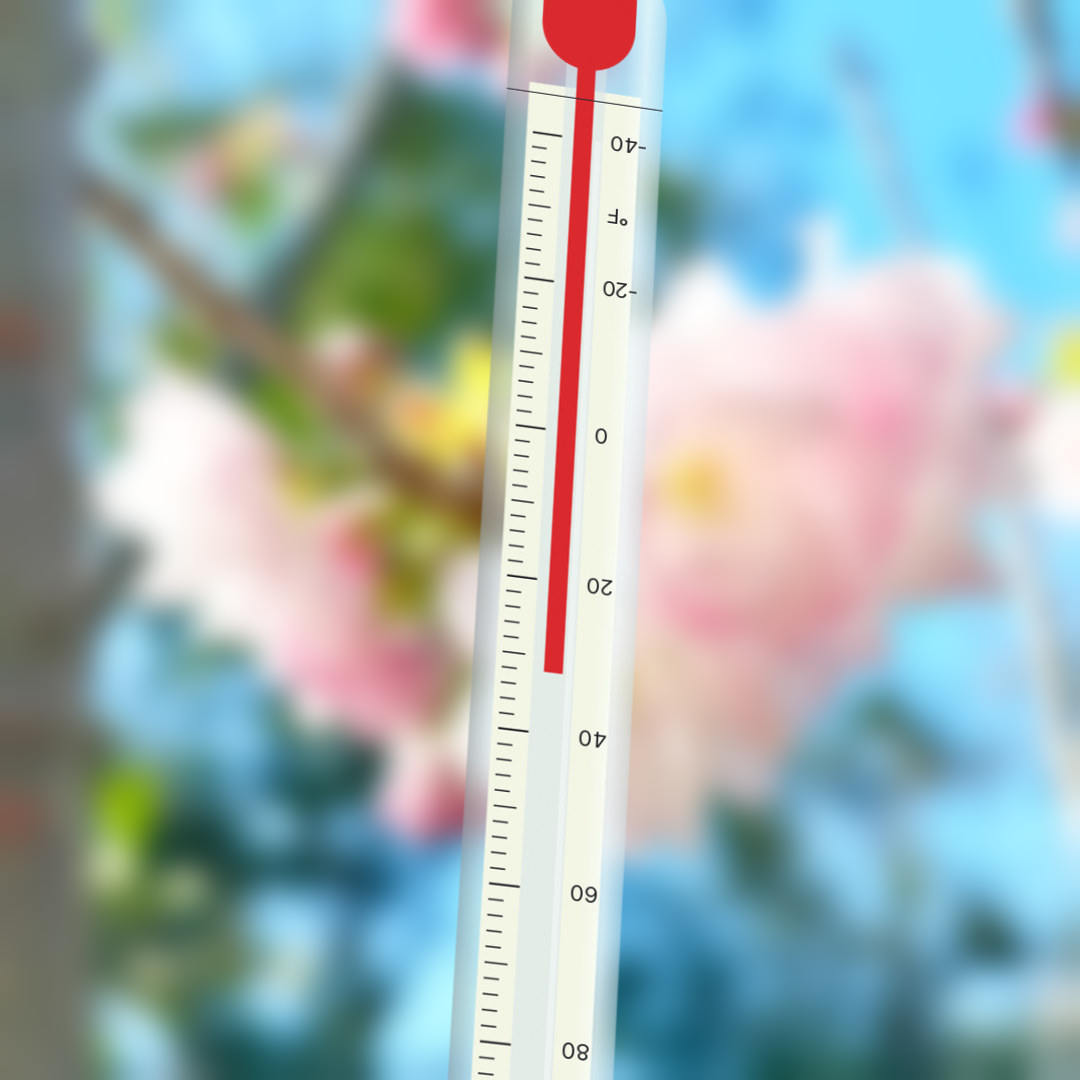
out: 32 °F
